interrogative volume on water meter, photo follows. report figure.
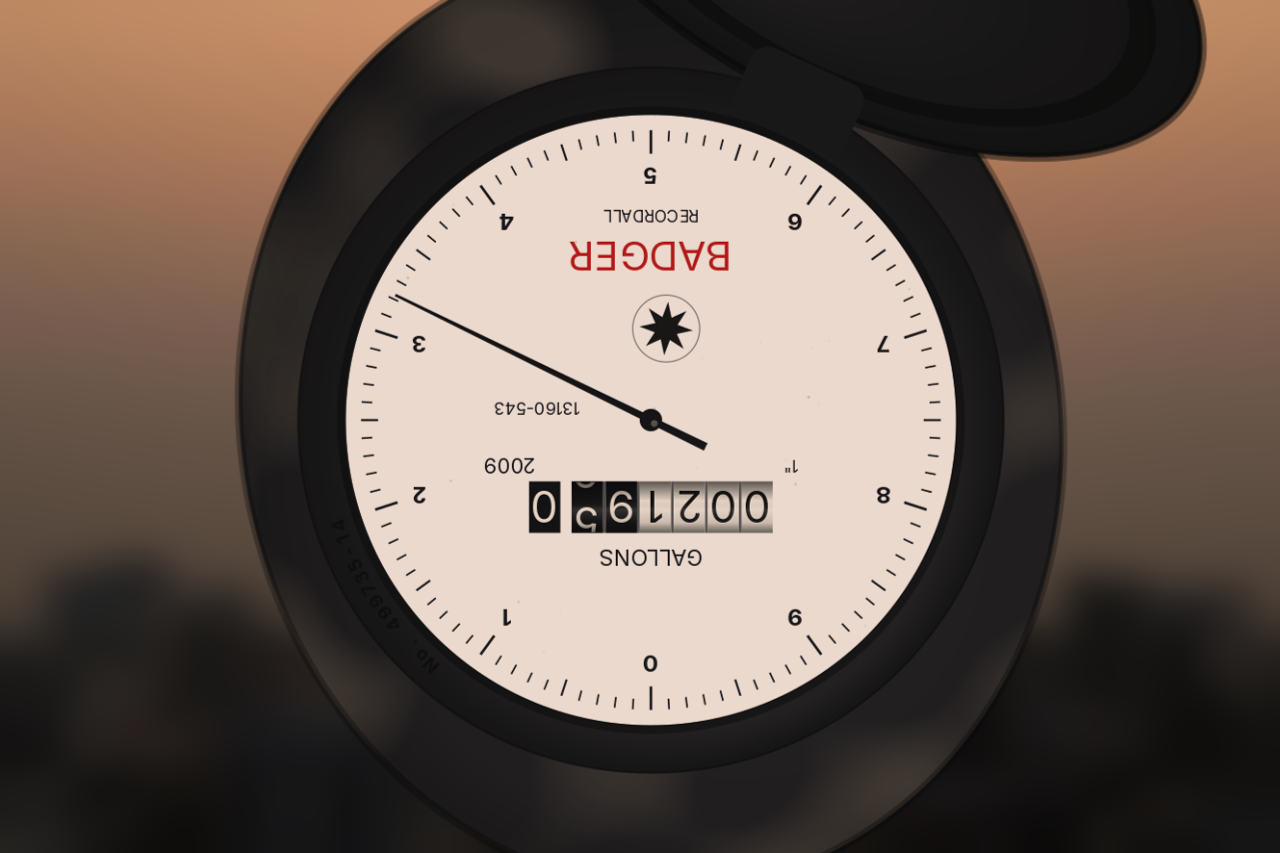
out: 21953.2 gal
